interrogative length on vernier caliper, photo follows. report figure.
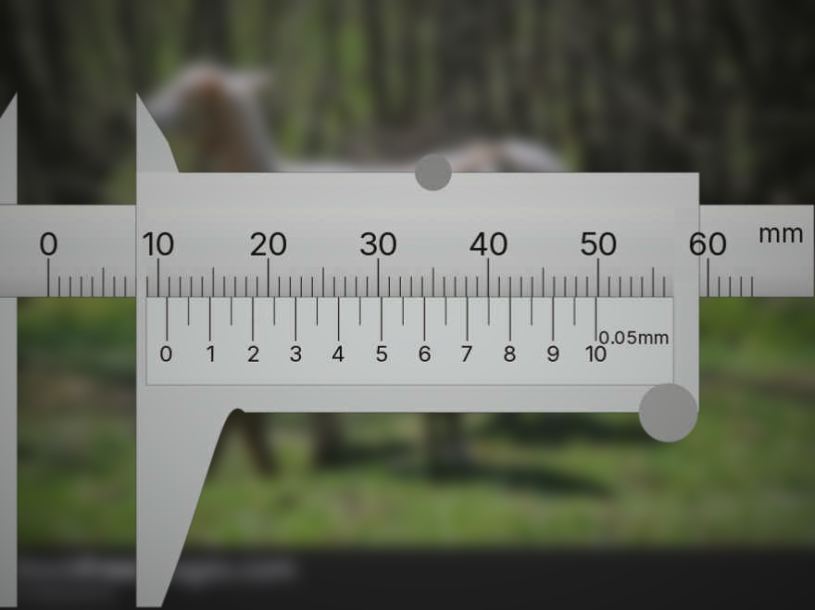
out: 10.8 mm
